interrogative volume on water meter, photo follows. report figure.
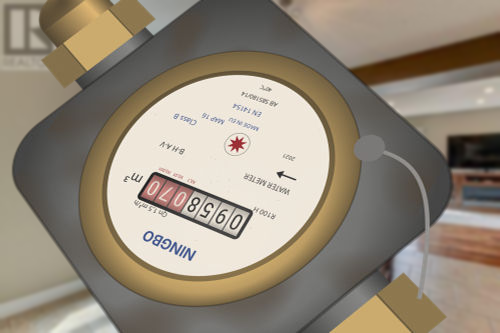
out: 958.070 m³
